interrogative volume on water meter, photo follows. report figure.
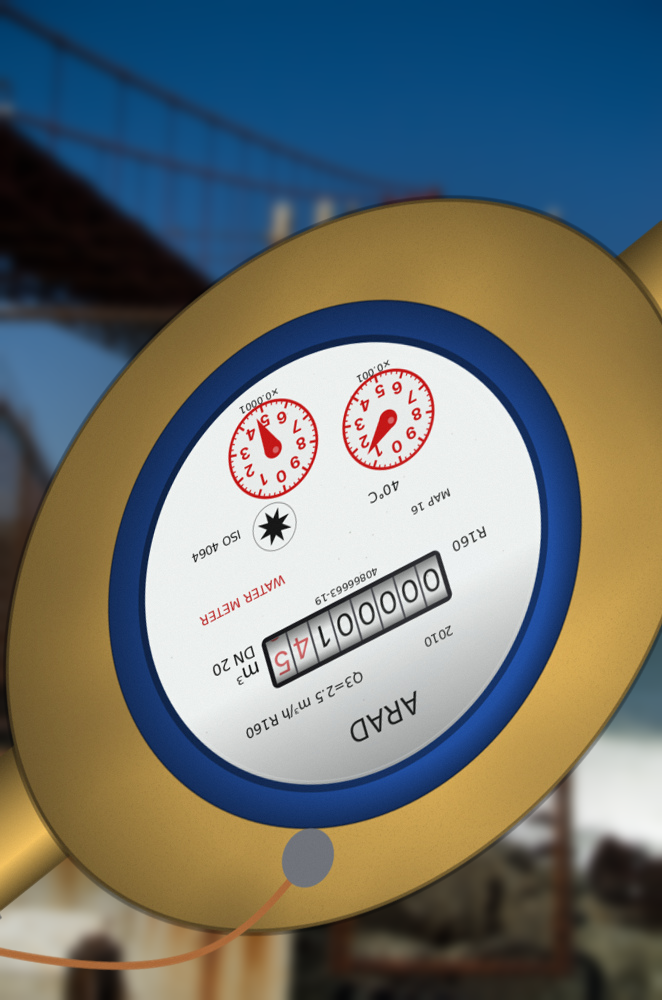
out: 1.4514 m³
